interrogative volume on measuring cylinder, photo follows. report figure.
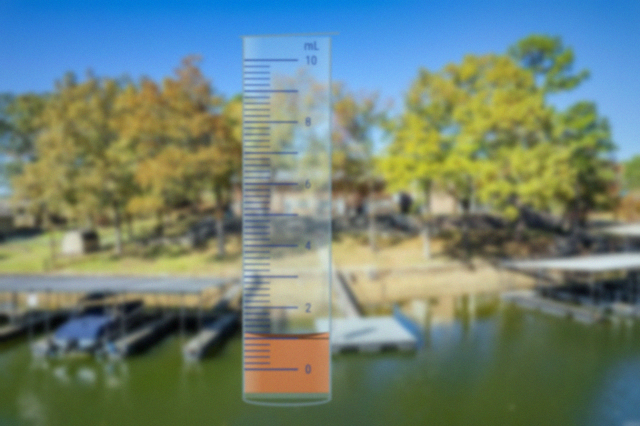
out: 1 mL
